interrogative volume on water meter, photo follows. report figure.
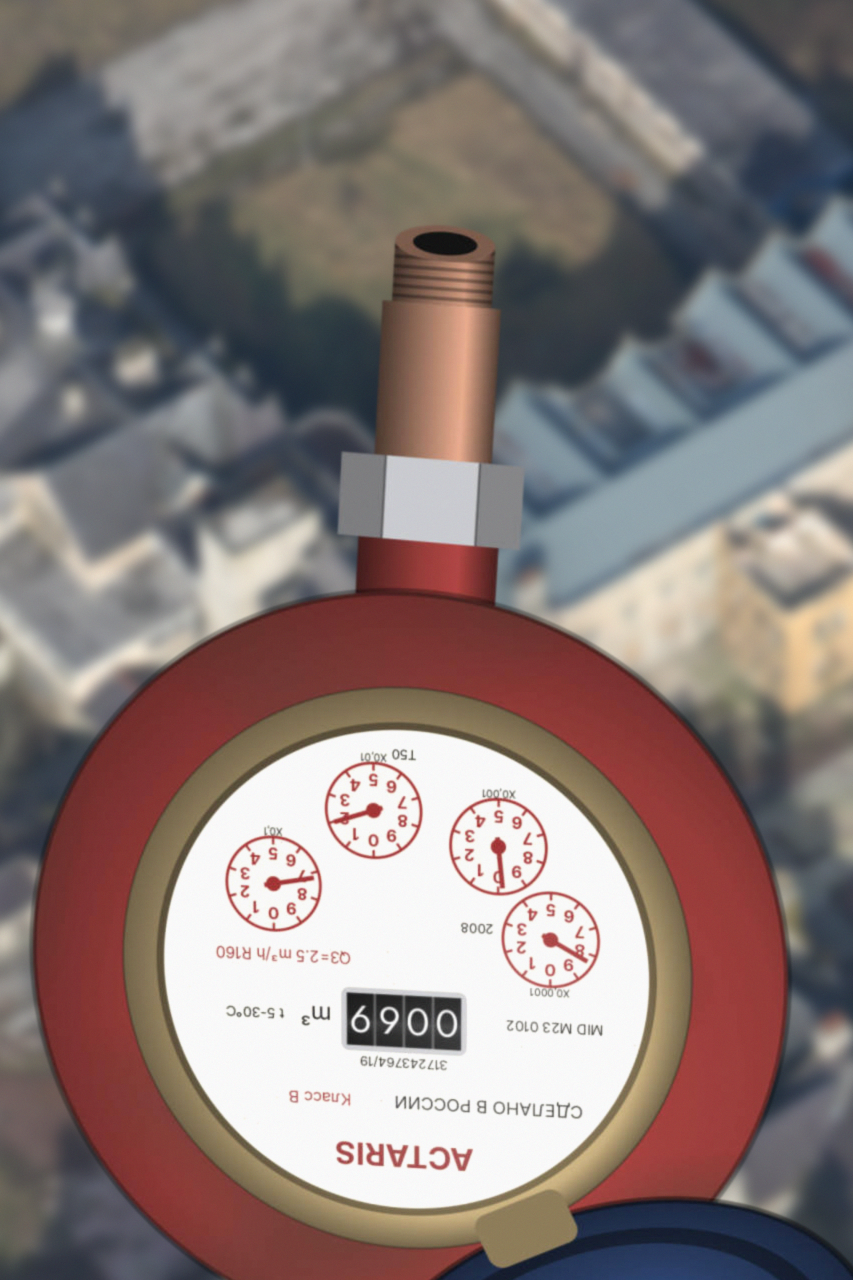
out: 69.7198 m³
